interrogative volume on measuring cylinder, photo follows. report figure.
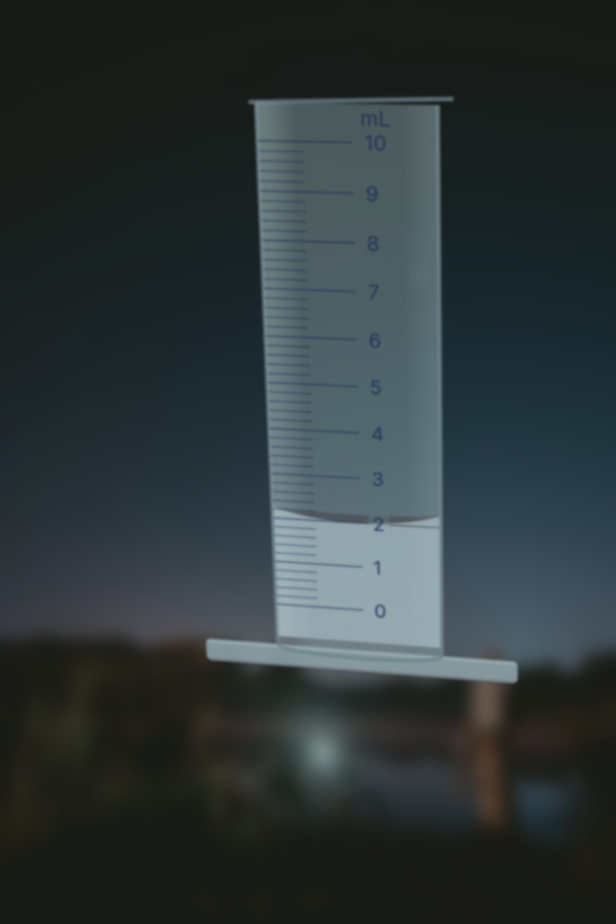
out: 2 mL
